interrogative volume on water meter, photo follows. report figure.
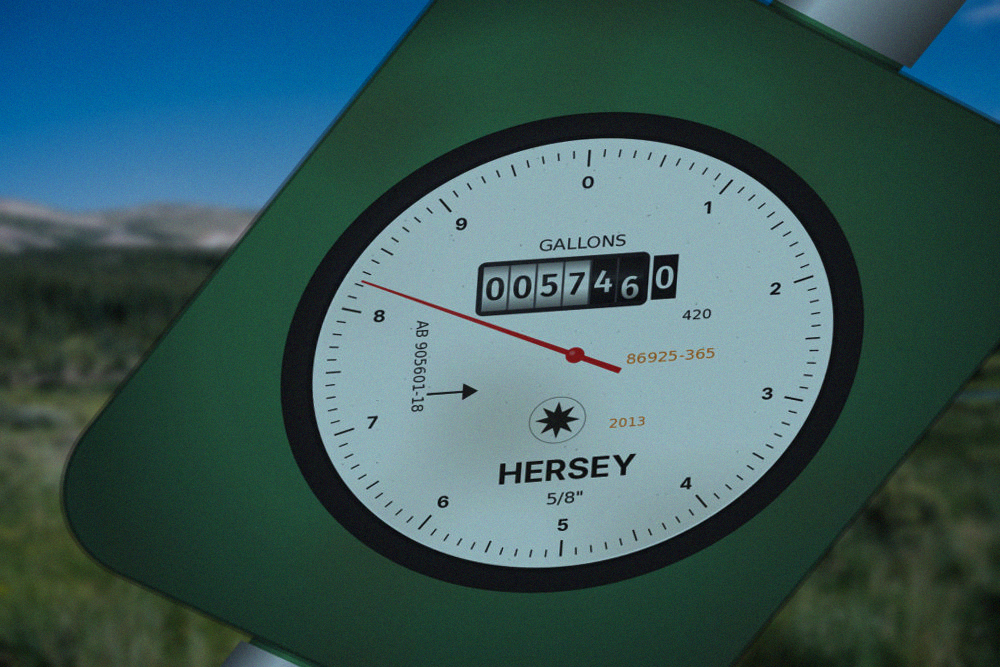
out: 57458.2 gal
